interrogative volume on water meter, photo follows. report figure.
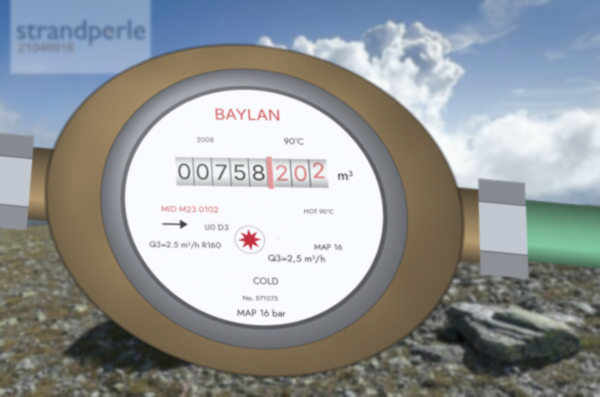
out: 758.202 m³
